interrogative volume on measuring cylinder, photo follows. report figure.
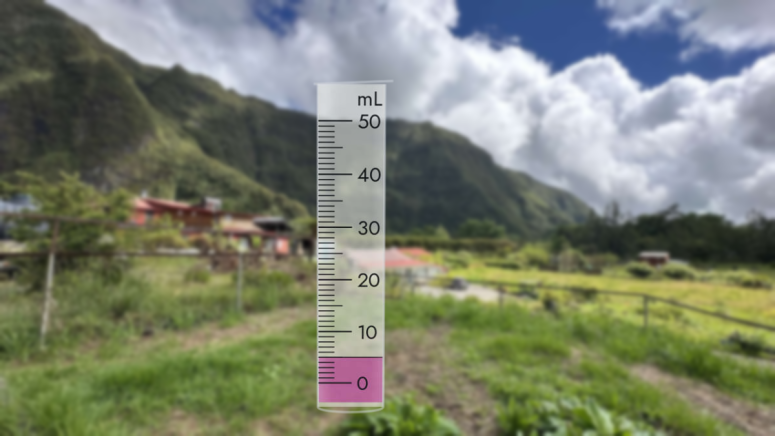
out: 5 mL
